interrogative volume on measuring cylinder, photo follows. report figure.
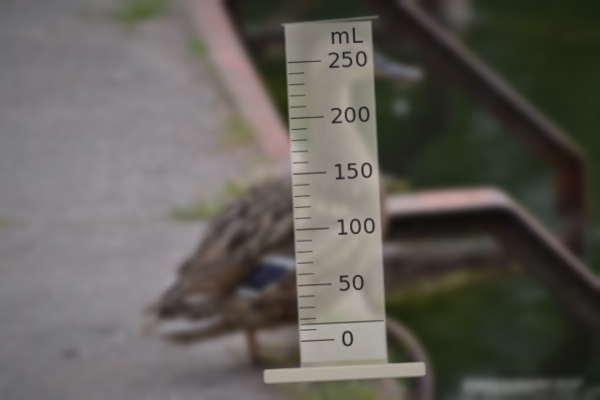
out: 15 mL
